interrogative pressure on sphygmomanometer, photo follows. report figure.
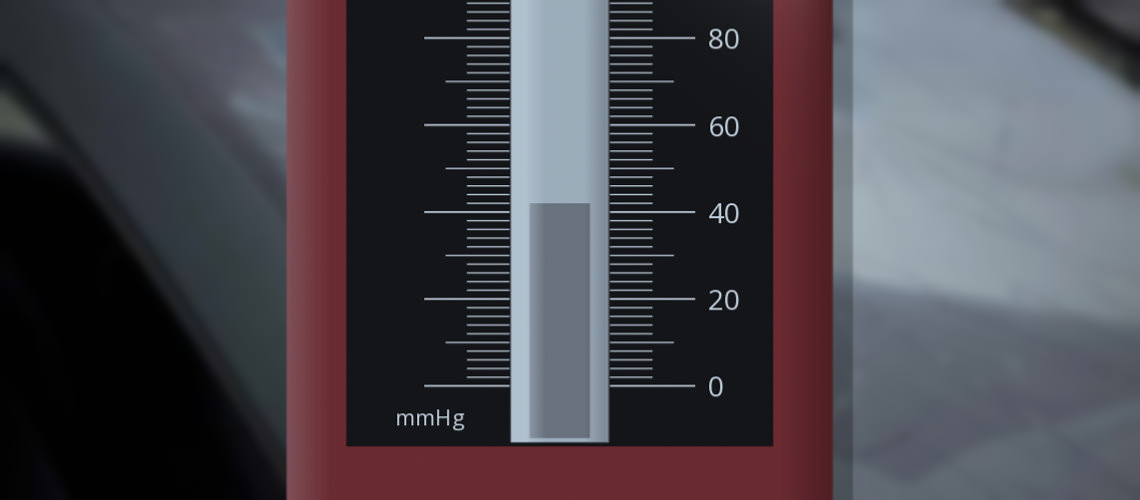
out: 42 mmHg
